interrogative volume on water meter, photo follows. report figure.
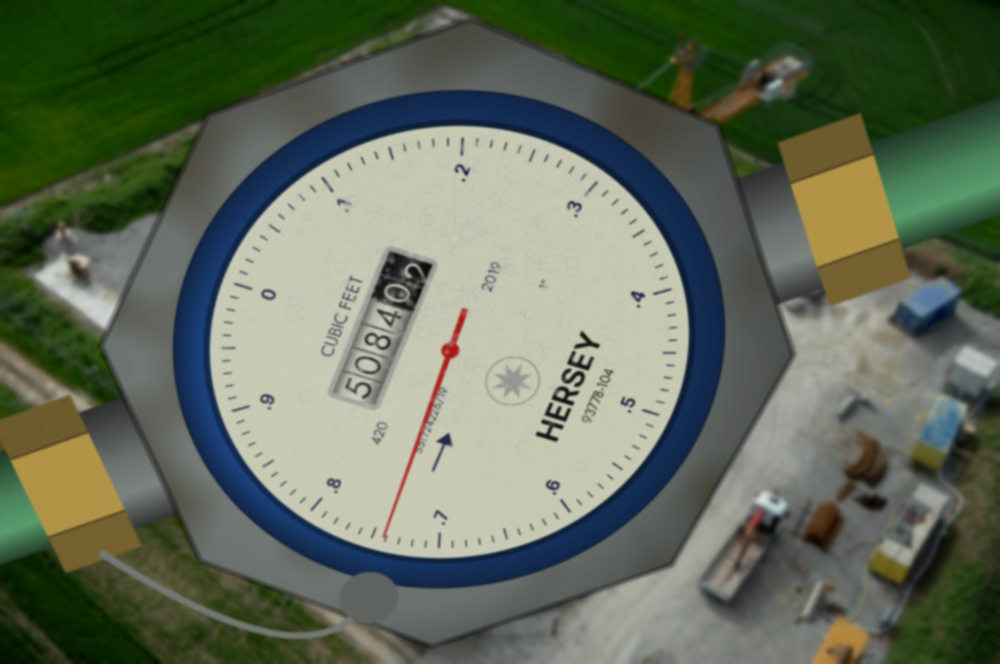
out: 508401.74 ft³
